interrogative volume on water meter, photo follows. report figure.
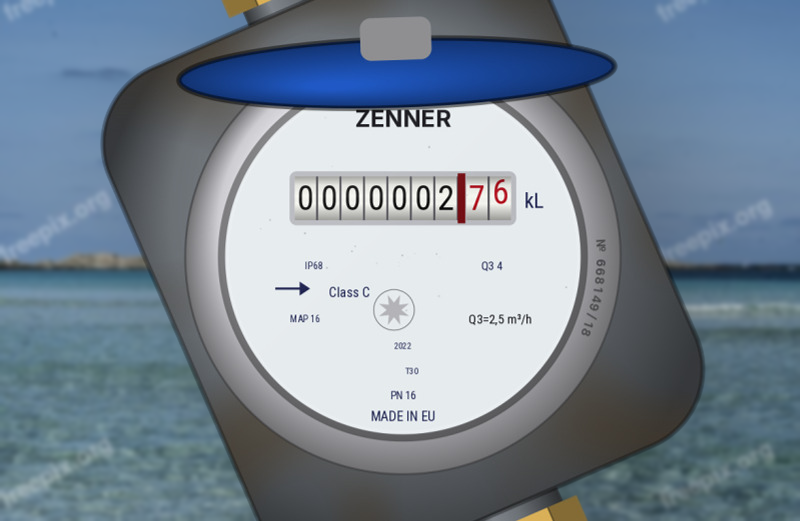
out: 2.76 kL
